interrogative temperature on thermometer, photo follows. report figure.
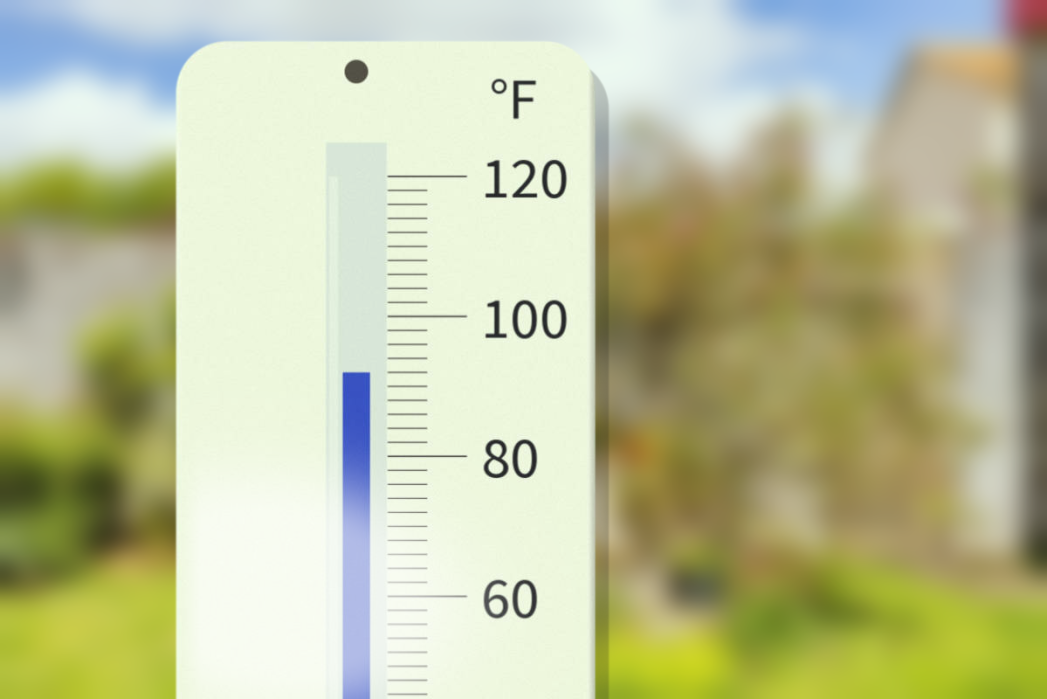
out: 92 °F
